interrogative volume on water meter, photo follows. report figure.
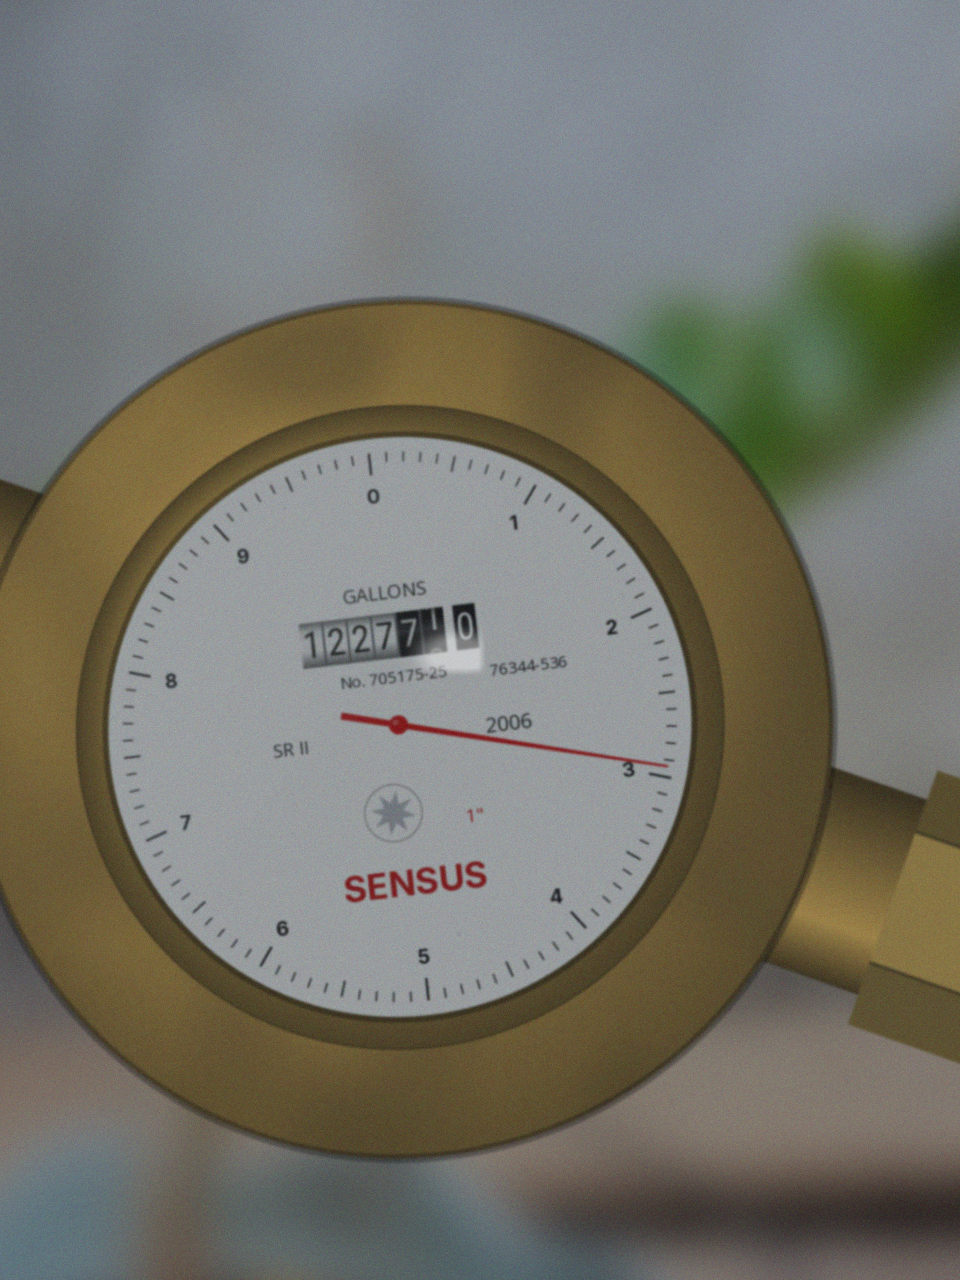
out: 1227712.9 gal
